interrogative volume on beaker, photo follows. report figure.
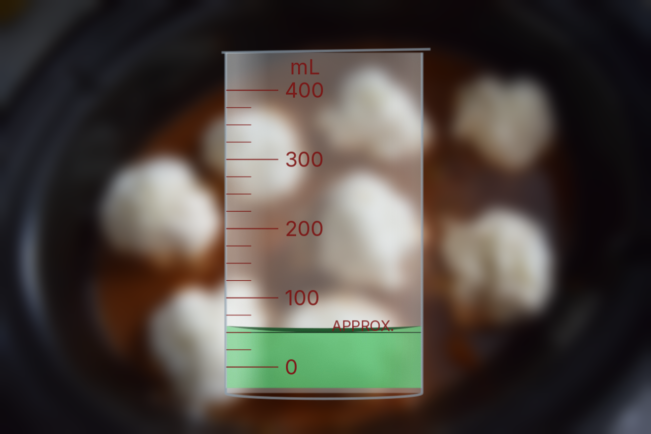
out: 50 mL
